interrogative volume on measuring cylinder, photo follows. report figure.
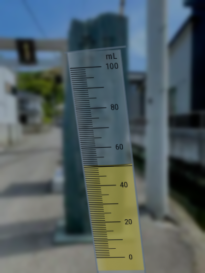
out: 50 mL
